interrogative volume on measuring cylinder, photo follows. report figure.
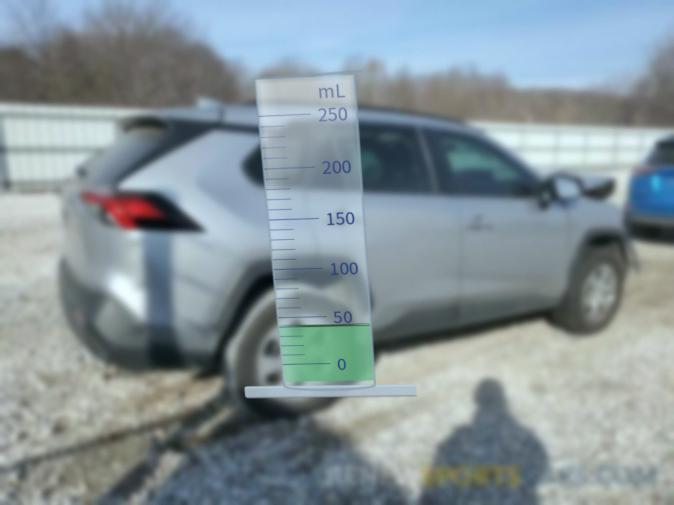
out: 40 mL
